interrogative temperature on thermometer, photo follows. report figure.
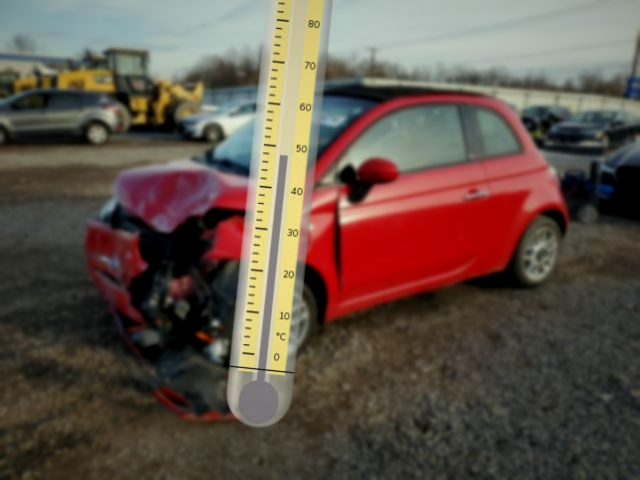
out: 48 °C
